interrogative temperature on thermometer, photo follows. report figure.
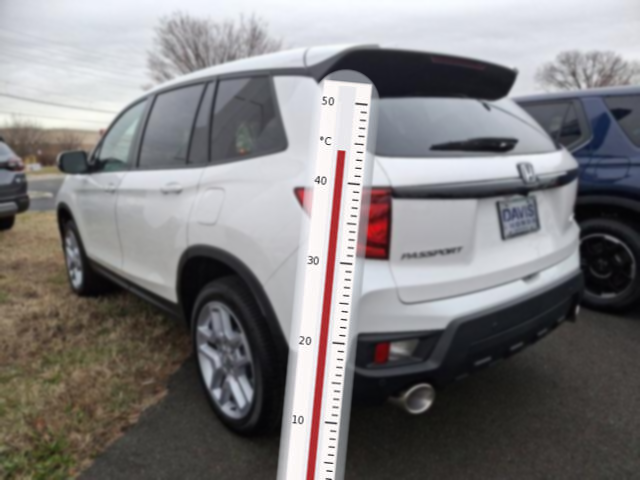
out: 44 °C
